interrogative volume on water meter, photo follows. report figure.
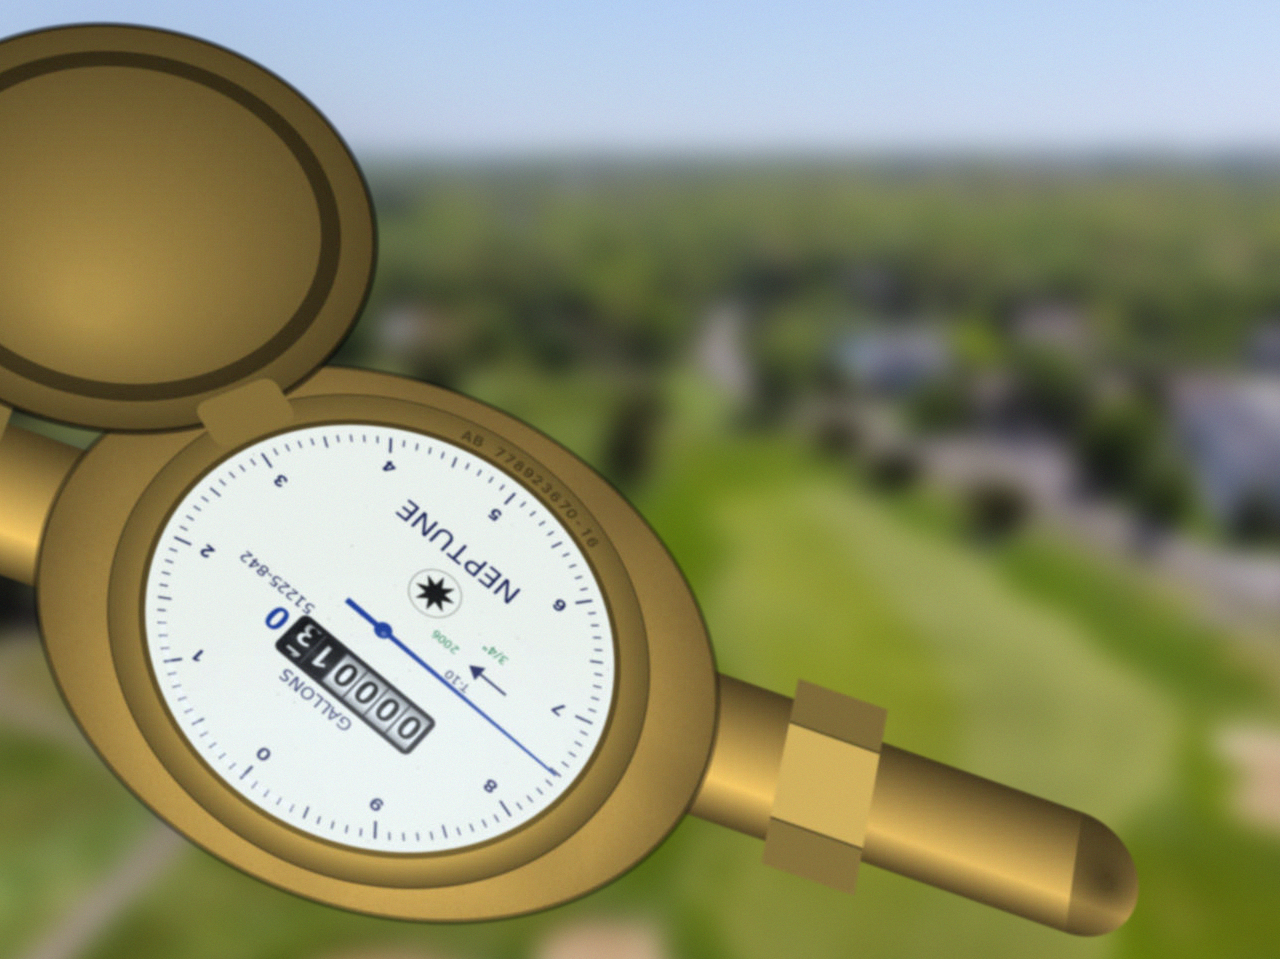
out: 127.5 gal
